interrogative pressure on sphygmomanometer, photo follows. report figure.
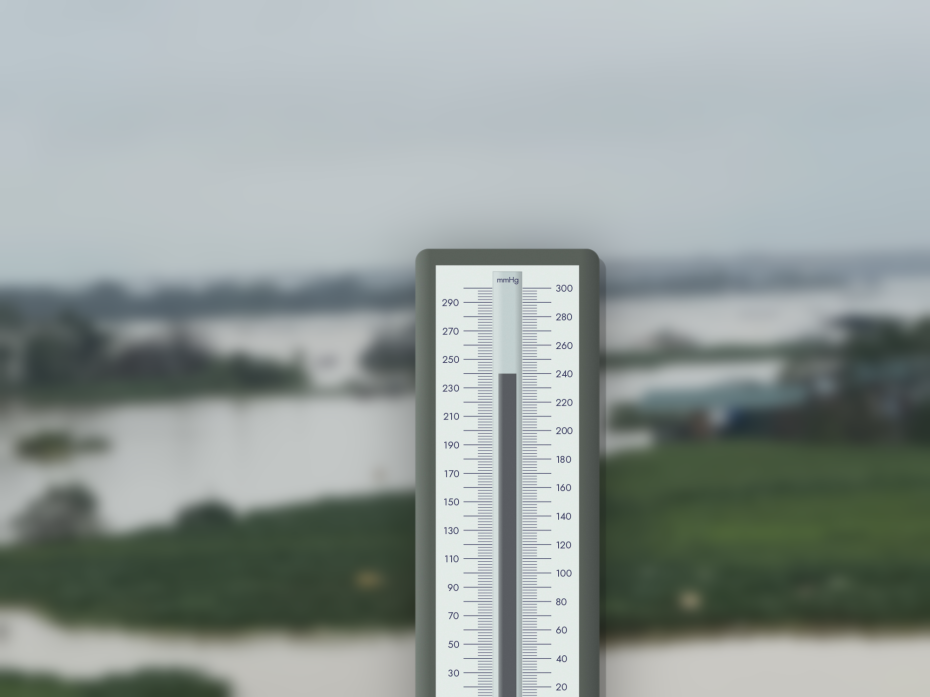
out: 240 mmHg
